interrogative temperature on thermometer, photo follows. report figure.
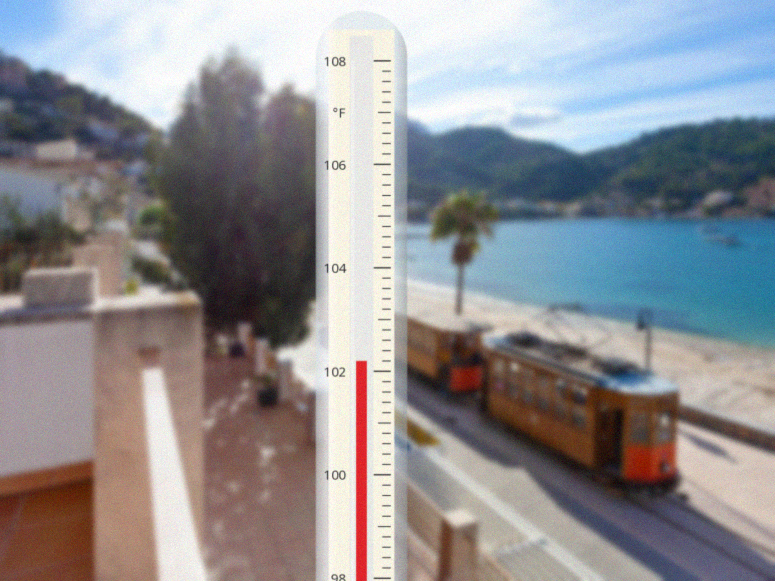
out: 102.2 °F
